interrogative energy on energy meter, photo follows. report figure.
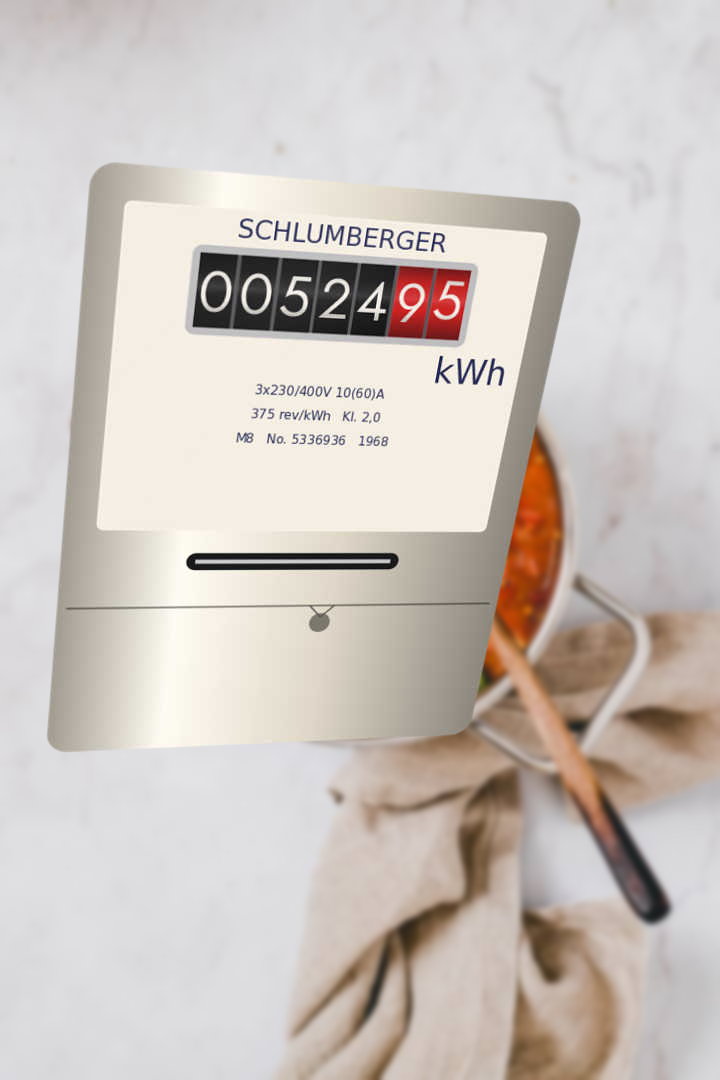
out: 524.95 kWh
